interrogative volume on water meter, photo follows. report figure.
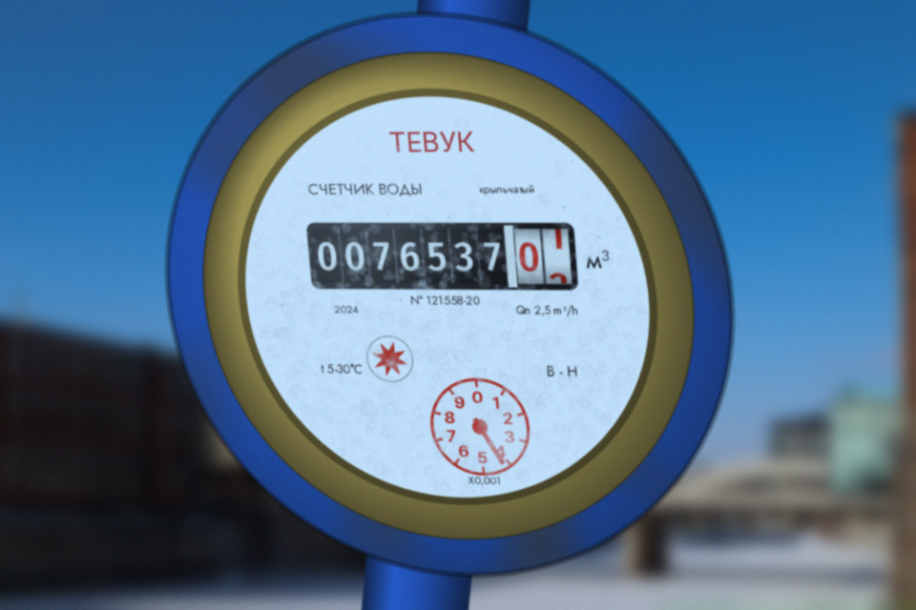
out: 76537.014 m³
